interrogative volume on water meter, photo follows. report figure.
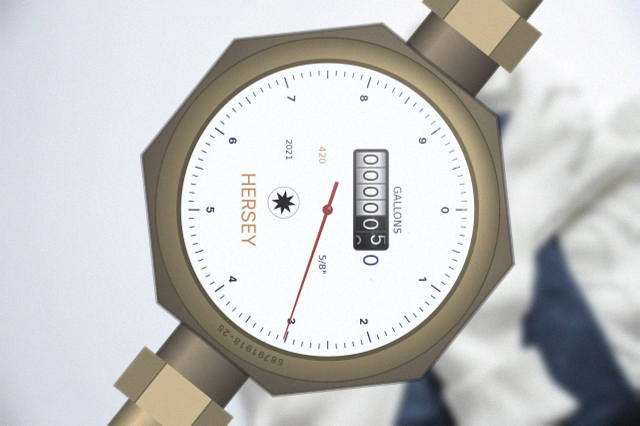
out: 53.0 gal
